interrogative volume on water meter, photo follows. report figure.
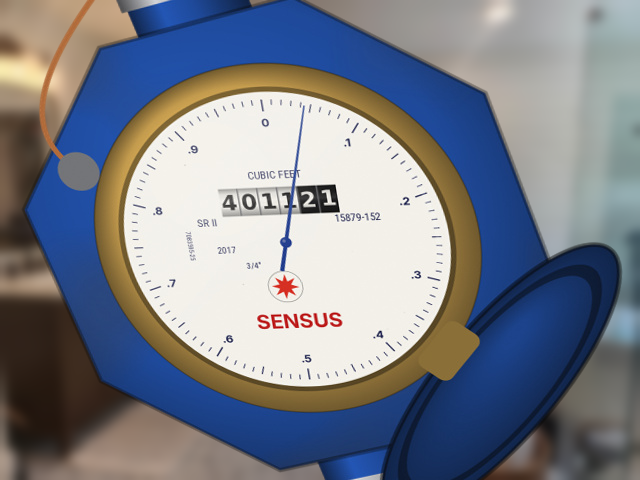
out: 401121.04 ft³
